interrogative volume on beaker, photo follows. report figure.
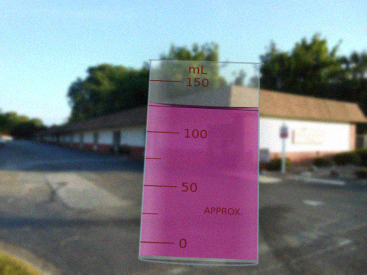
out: 125 mL
